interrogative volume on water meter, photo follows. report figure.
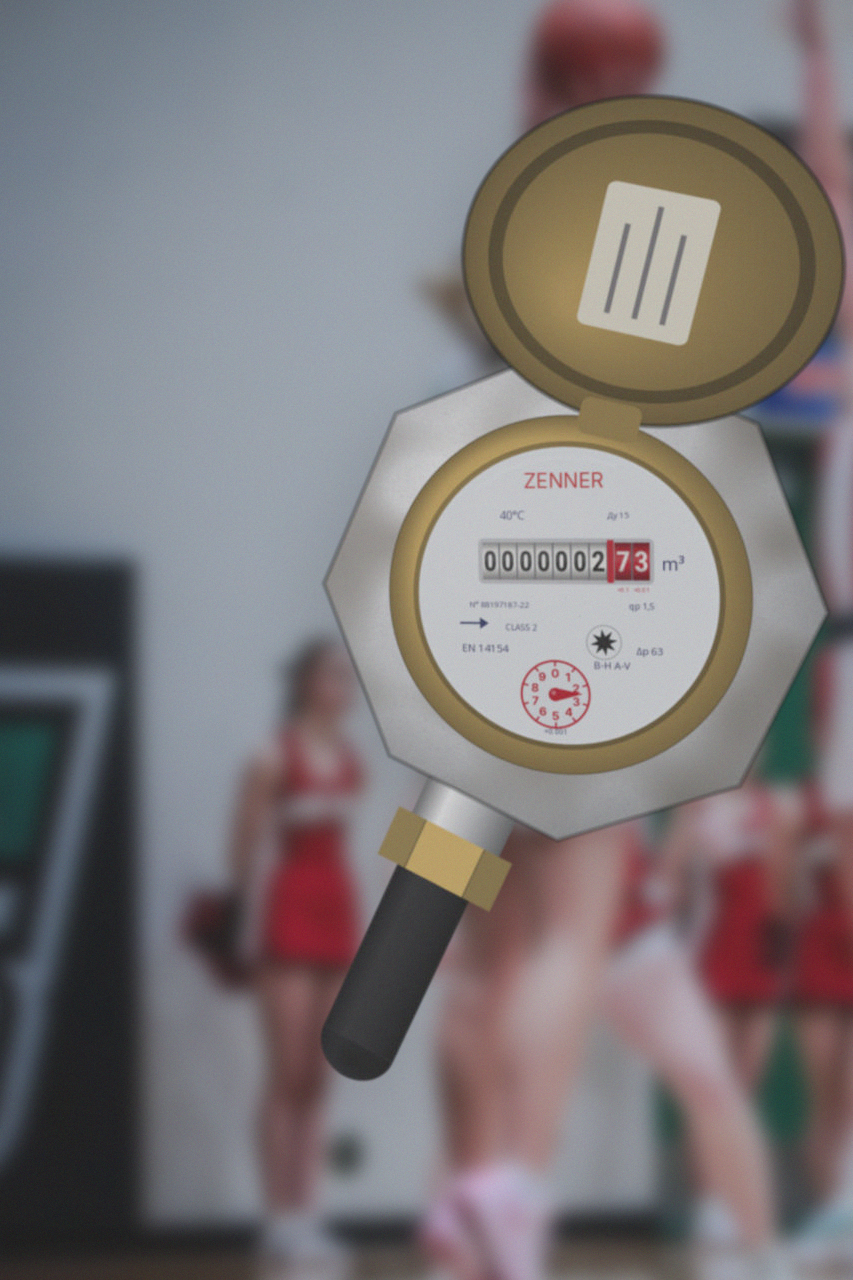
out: 2.732 m³
